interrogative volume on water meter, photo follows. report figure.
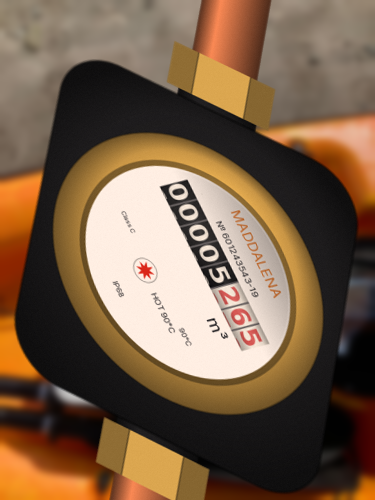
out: 5.265 m³
